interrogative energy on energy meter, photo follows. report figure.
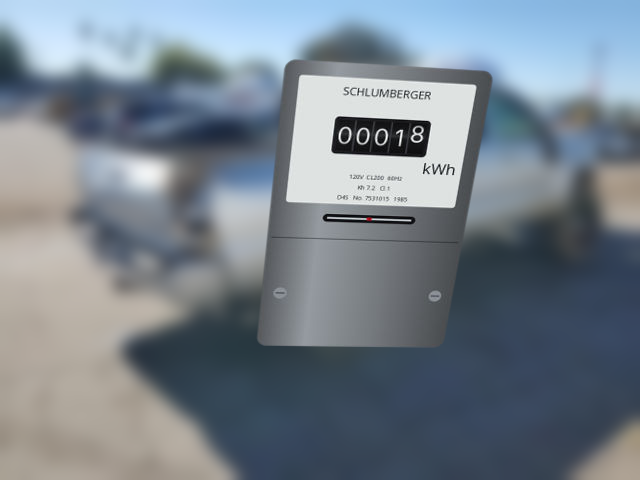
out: 18 kWh
